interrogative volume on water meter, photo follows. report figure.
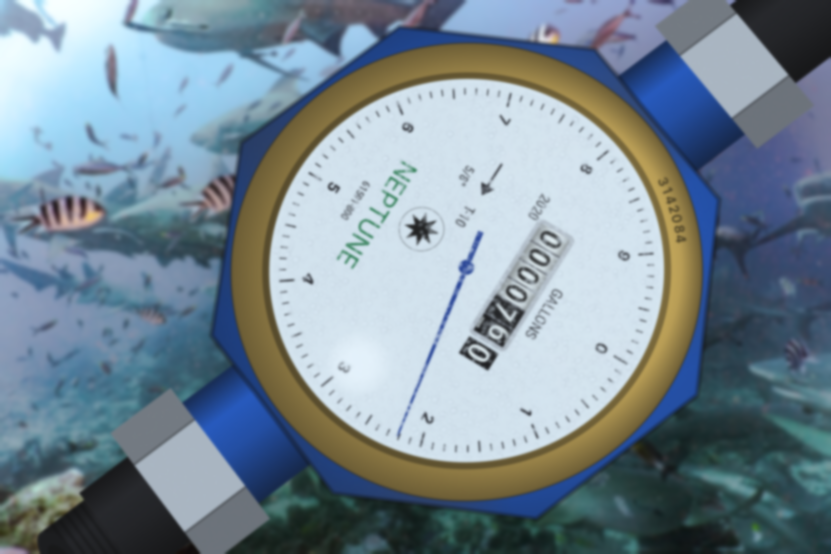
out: 762.2 gal
